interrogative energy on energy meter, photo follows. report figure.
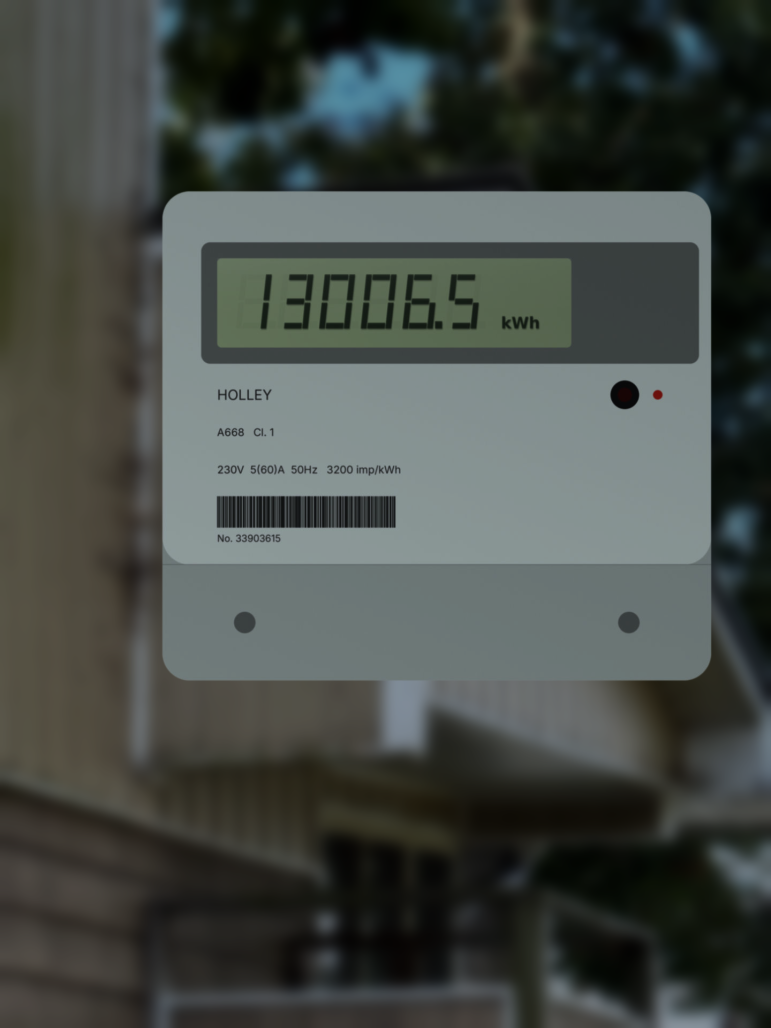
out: 13006.5 kWh
